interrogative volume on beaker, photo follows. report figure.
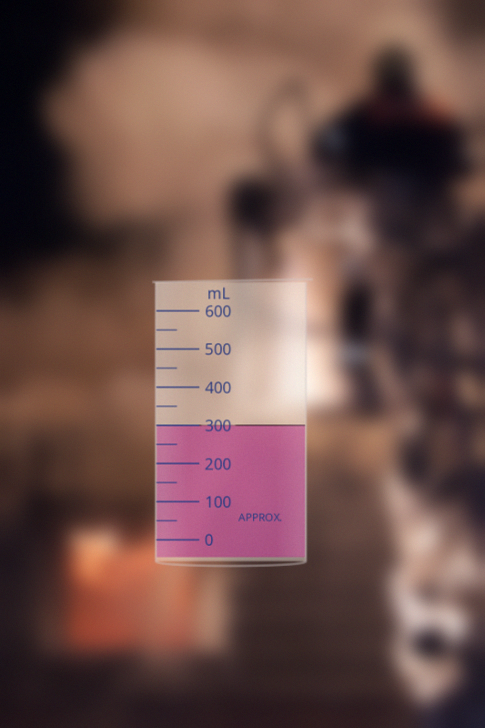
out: 300 mL
